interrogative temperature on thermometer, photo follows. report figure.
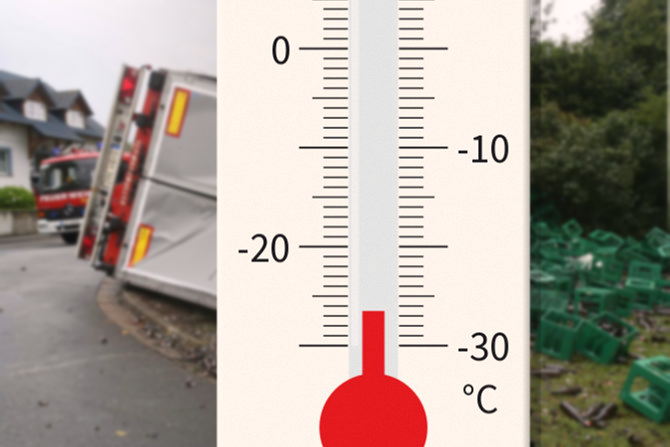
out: -26.5 °C
